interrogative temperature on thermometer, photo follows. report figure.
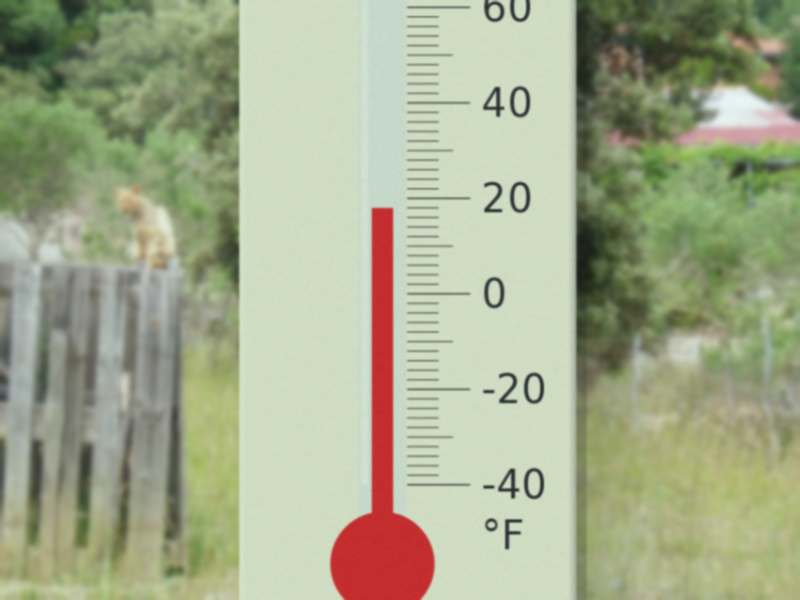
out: 18 °F
